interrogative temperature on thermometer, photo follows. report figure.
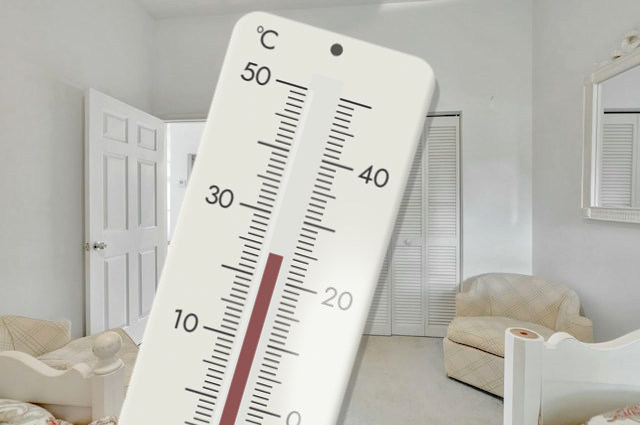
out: 24 °C
